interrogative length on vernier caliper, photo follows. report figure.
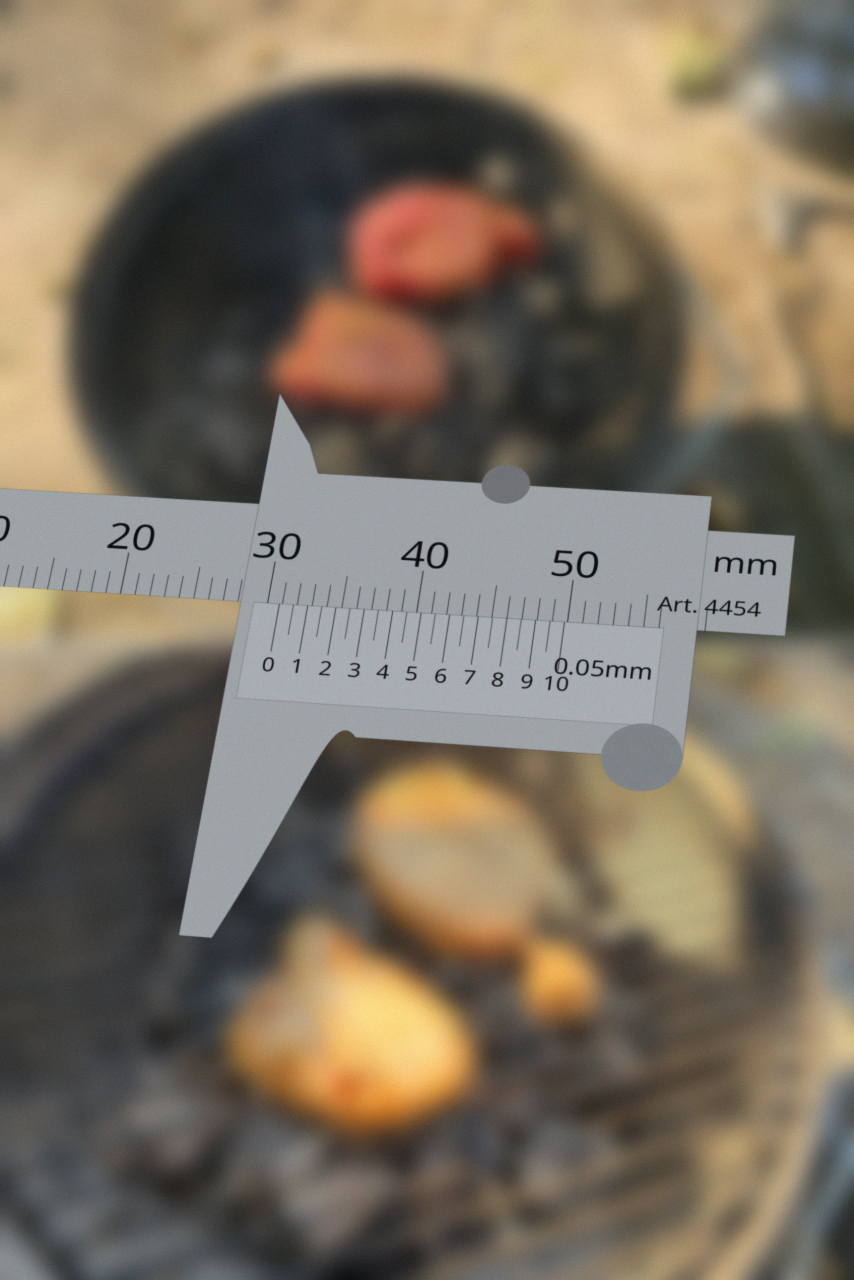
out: 30.8 mm
